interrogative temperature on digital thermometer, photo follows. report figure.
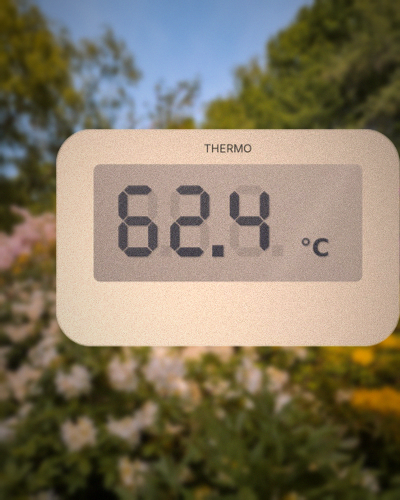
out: 62.4 °C
